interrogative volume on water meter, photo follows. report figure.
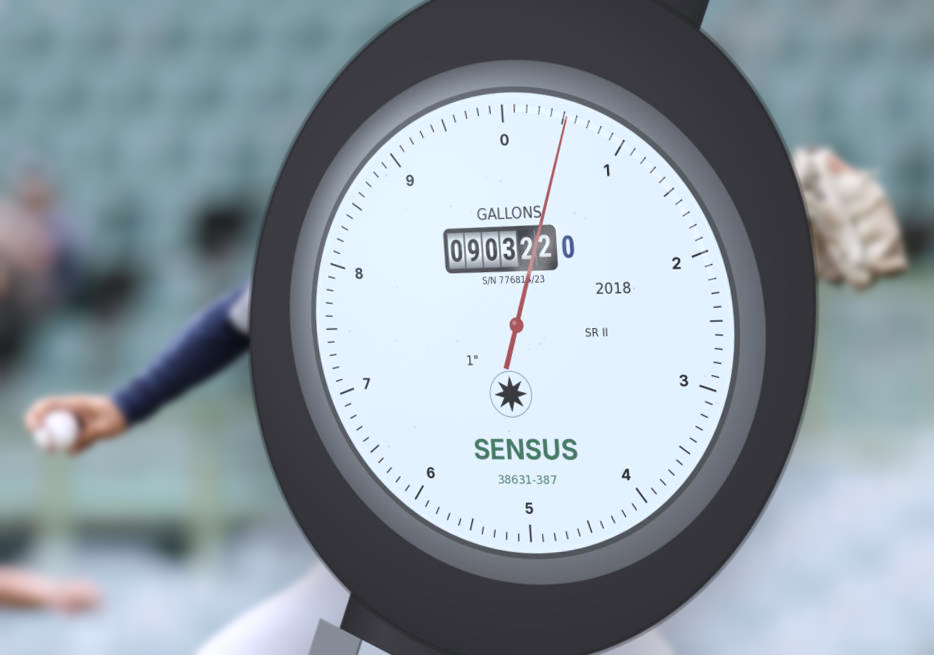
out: 903220.5 gal
